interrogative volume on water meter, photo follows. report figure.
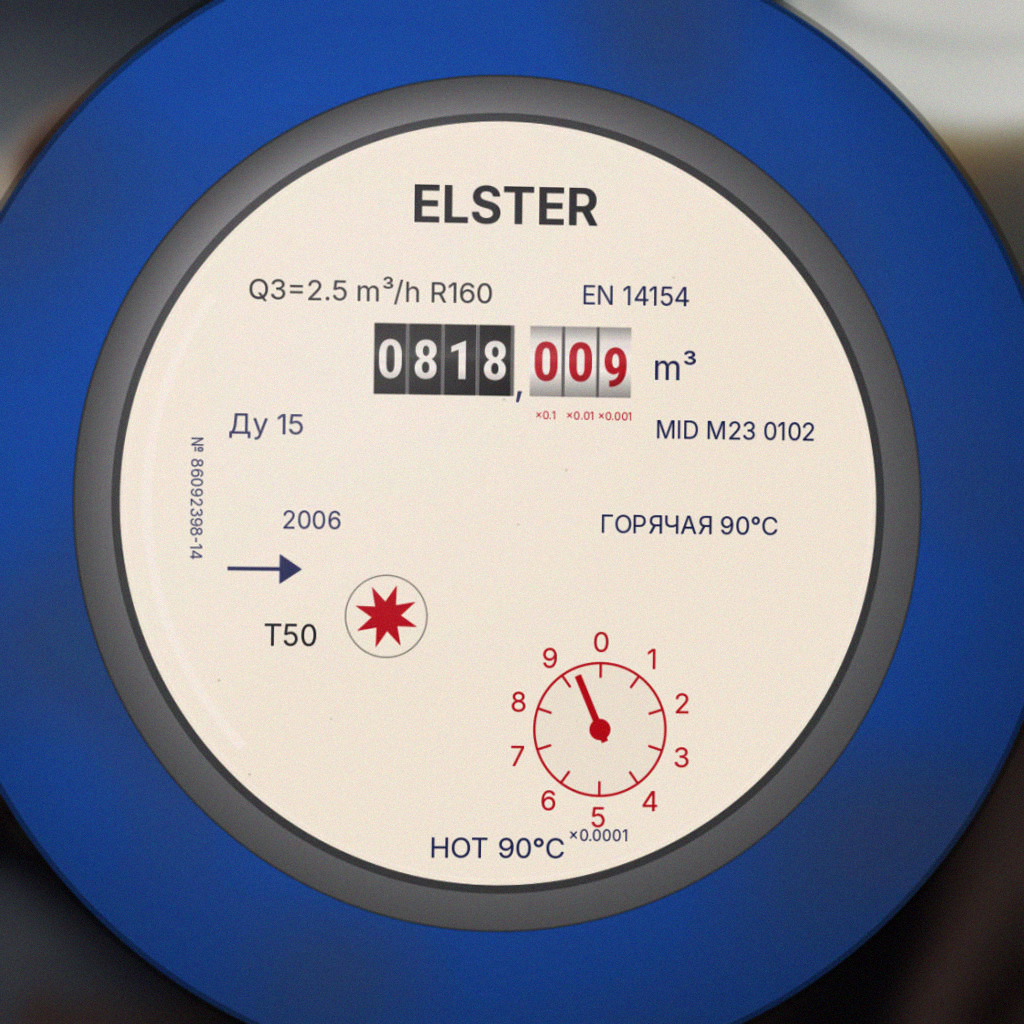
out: 818.0089 m³
